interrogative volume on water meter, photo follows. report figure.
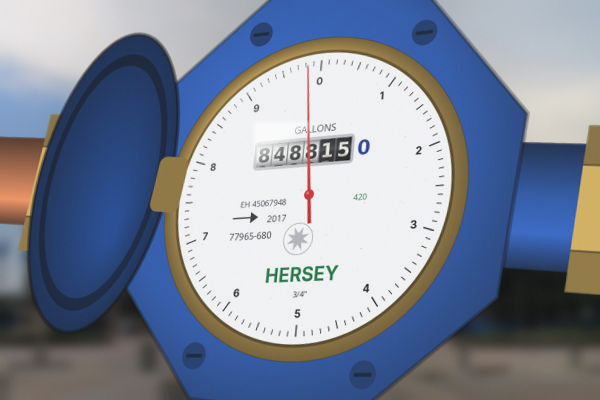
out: 8488149.8 gal
